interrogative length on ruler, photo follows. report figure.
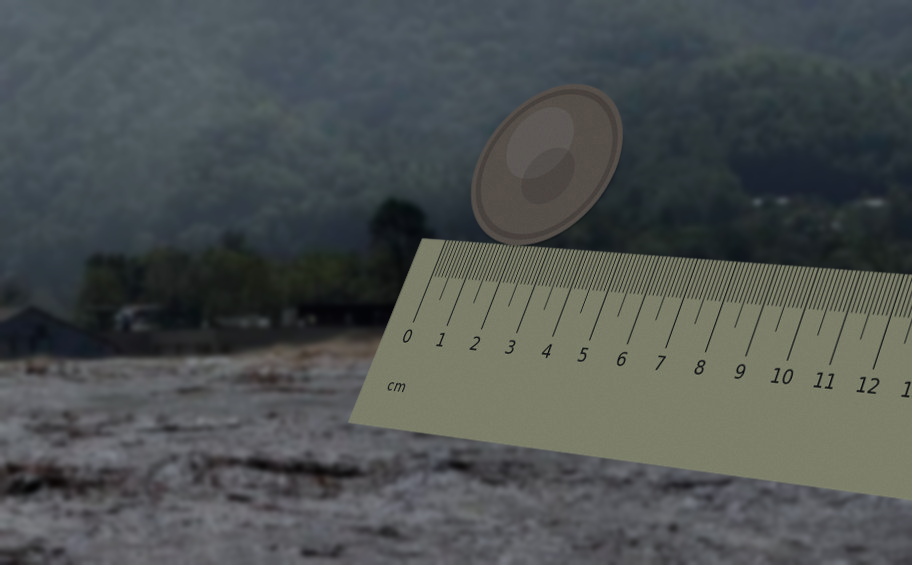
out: 4 cm
